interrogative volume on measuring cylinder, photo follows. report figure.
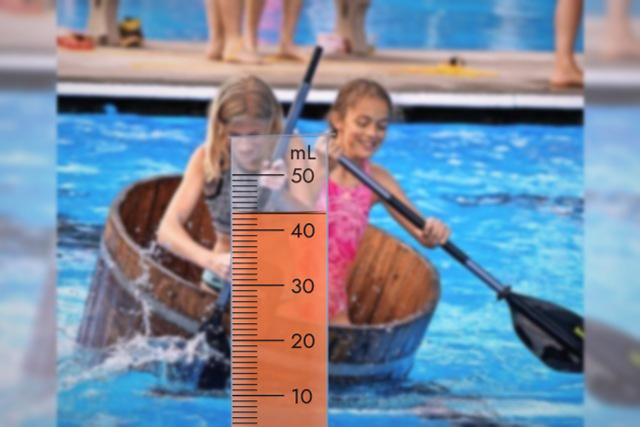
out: 43 mL
